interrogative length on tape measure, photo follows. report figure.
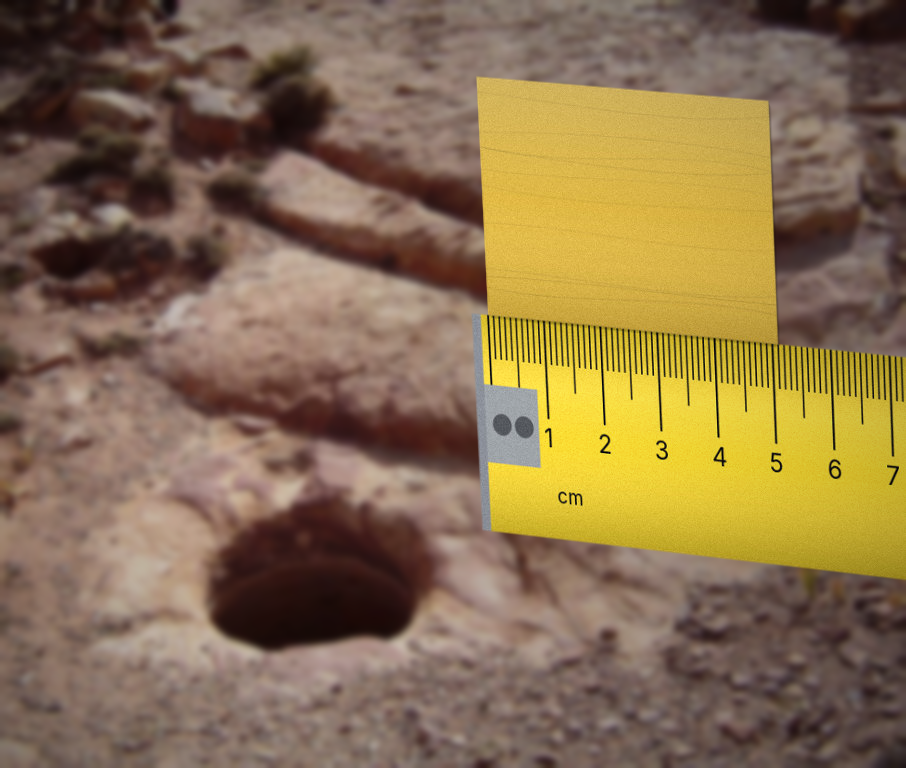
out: 5.1 cm
